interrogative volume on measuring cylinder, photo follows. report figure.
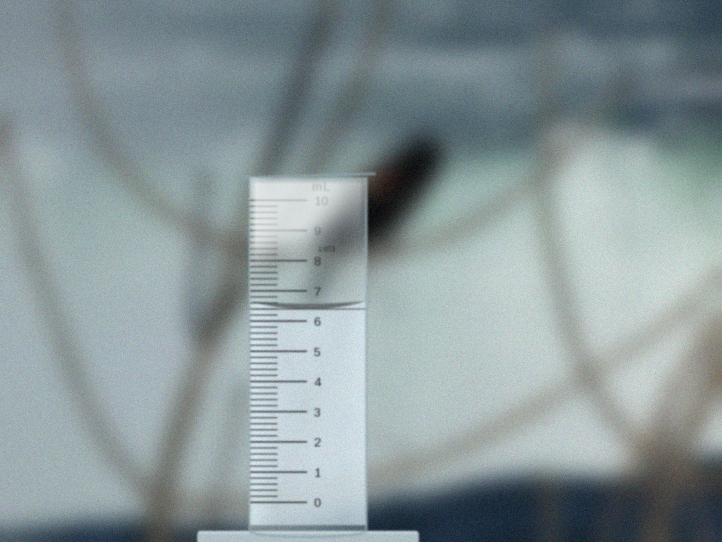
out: 6.4 mL
